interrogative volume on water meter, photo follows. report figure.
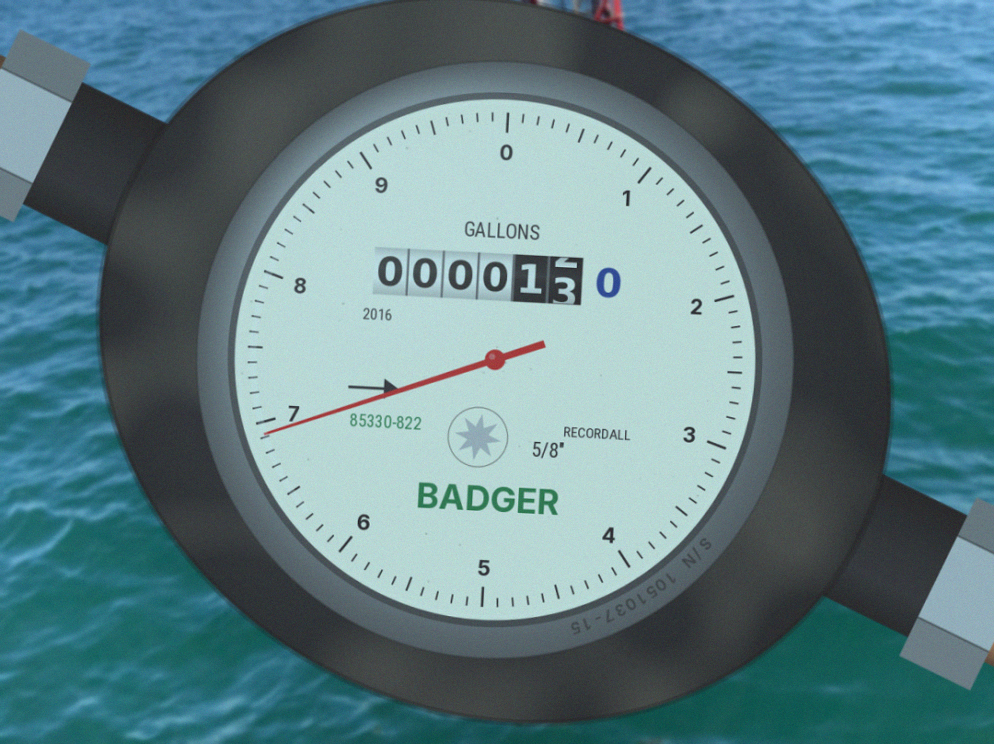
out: 126.9 gal
